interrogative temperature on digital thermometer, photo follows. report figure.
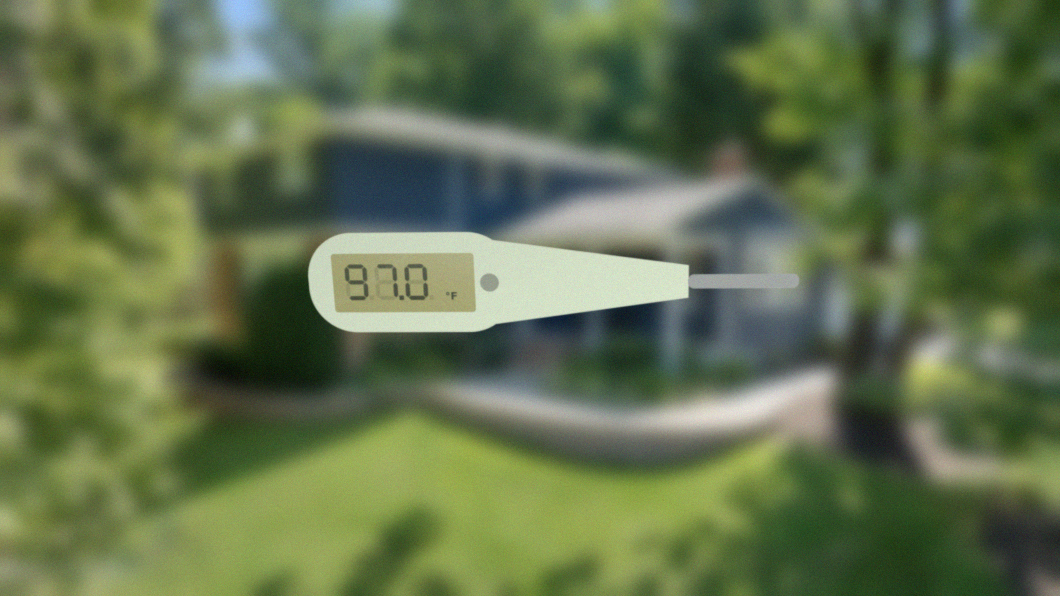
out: 97.0 °F
